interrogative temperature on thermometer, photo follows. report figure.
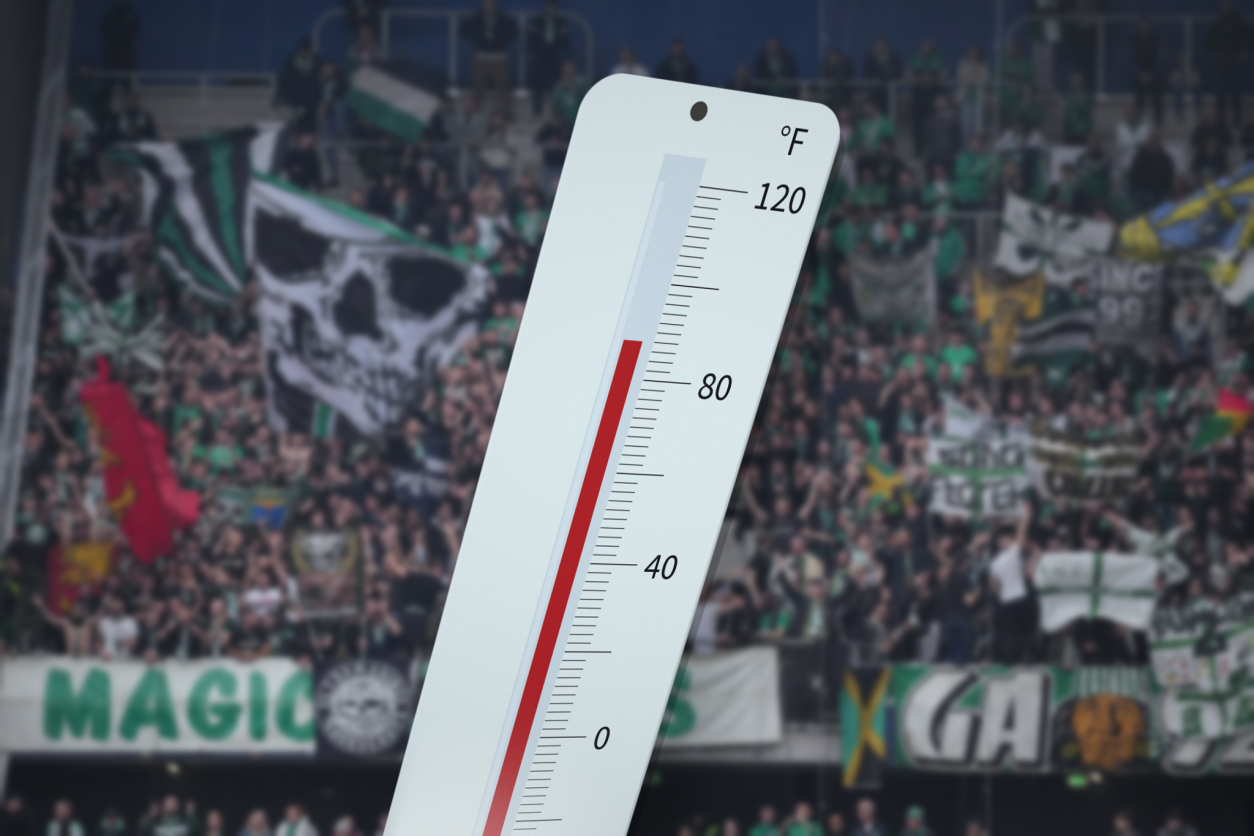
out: 88 °F
